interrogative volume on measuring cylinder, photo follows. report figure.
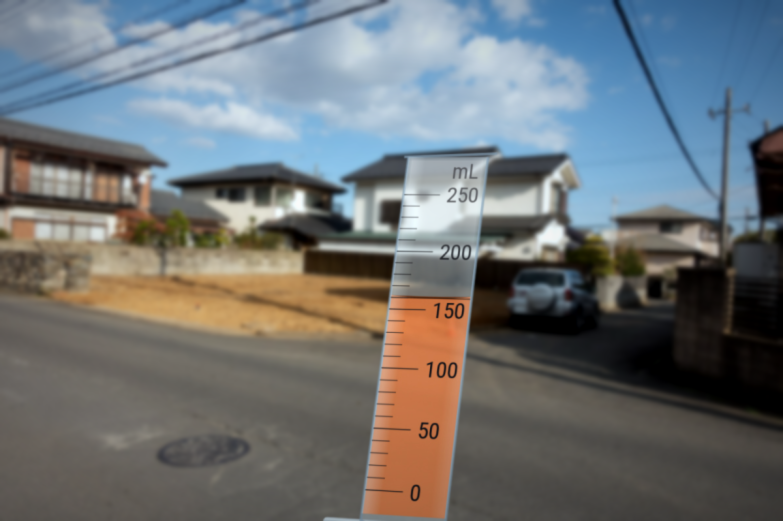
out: 160 mL
